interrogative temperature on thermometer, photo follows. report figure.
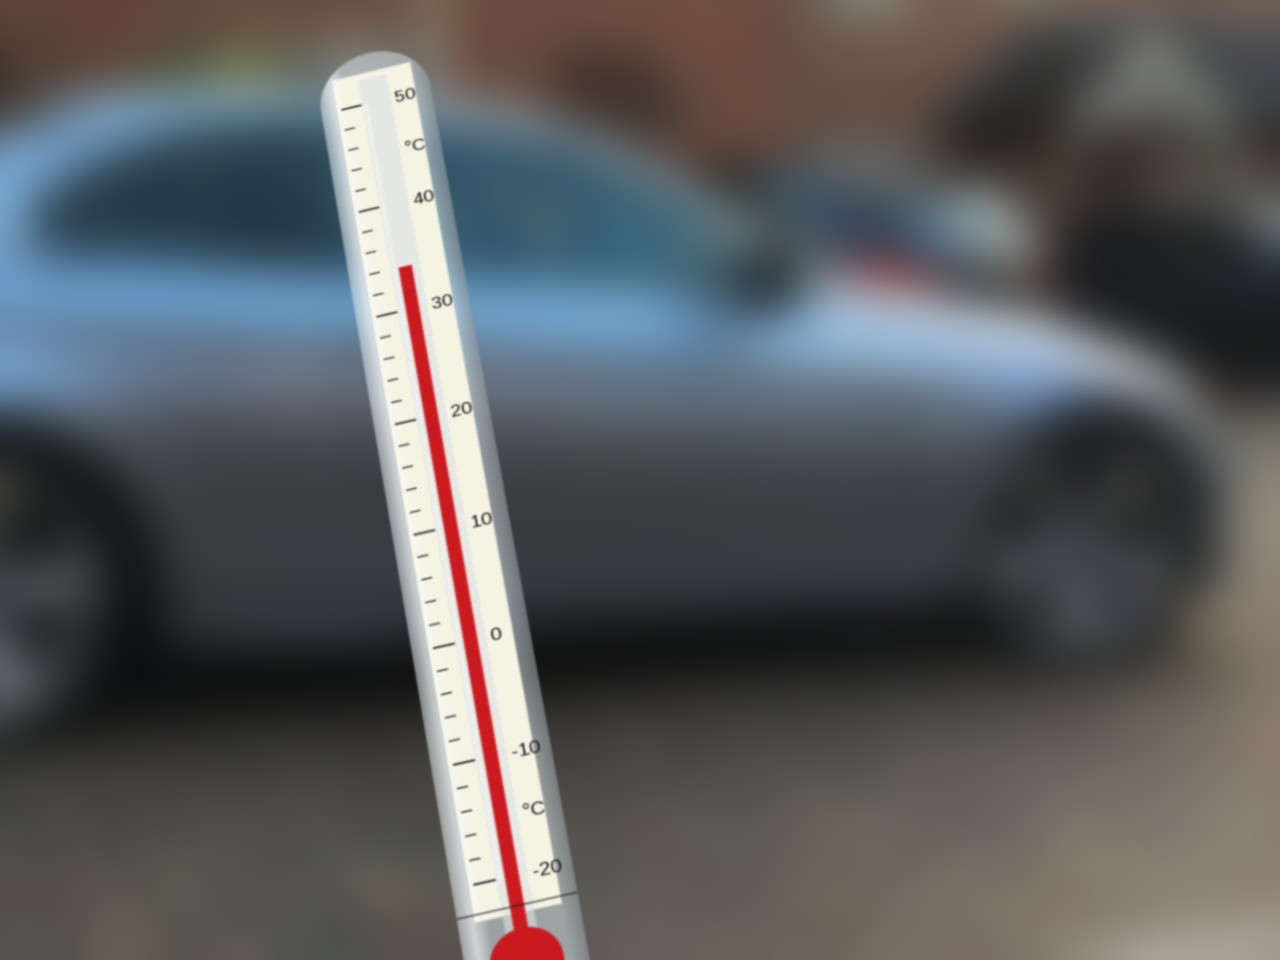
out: 34 °C
